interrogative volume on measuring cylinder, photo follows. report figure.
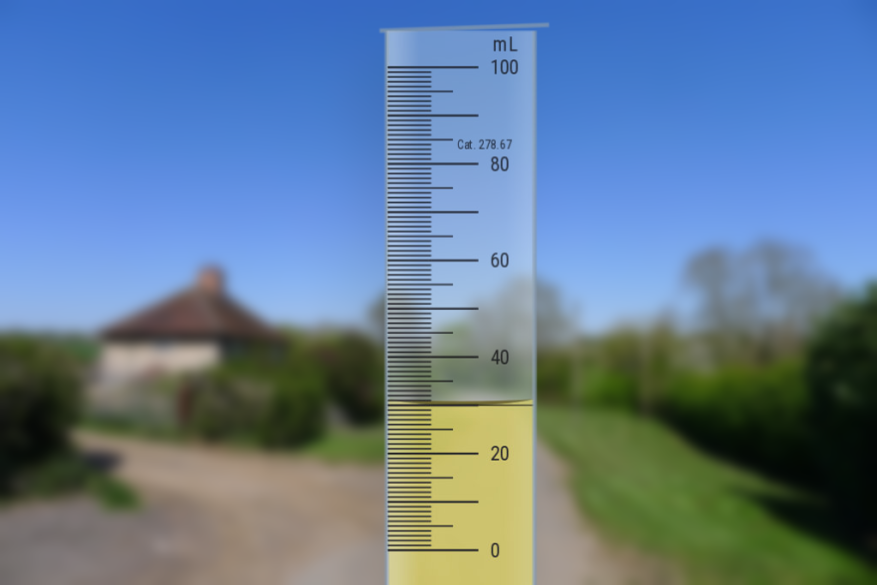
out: 30 mL
